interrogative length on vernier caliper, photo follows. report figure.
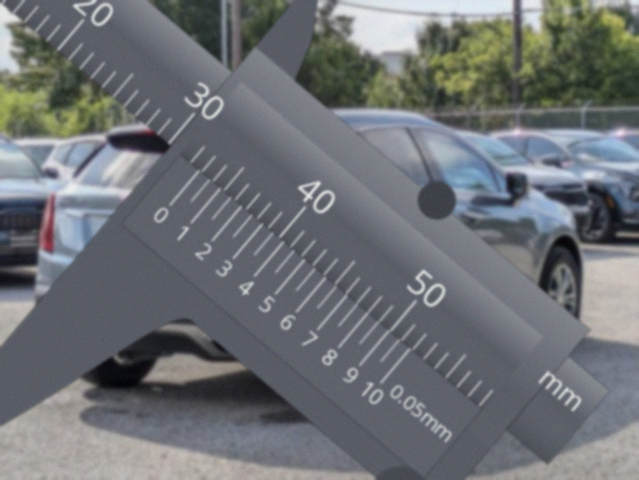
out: 32.8 mm
